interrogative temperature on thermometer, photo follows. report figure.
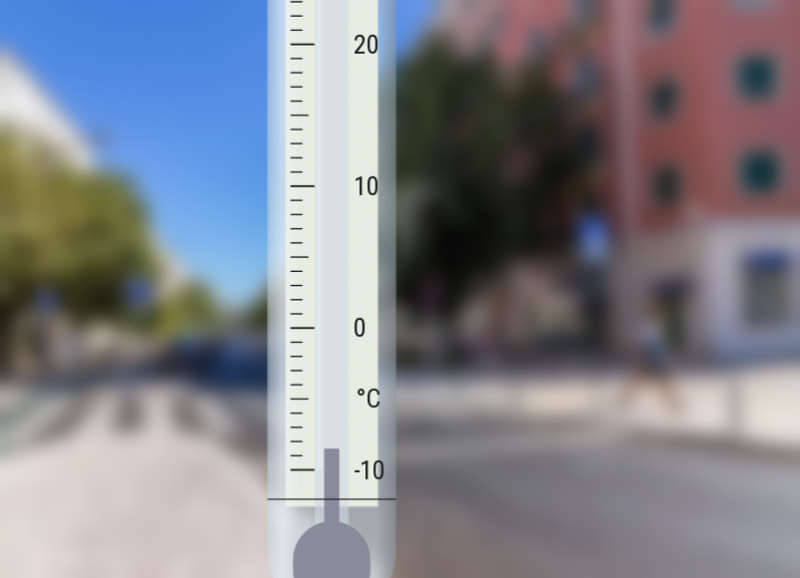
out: -8.5 °C
